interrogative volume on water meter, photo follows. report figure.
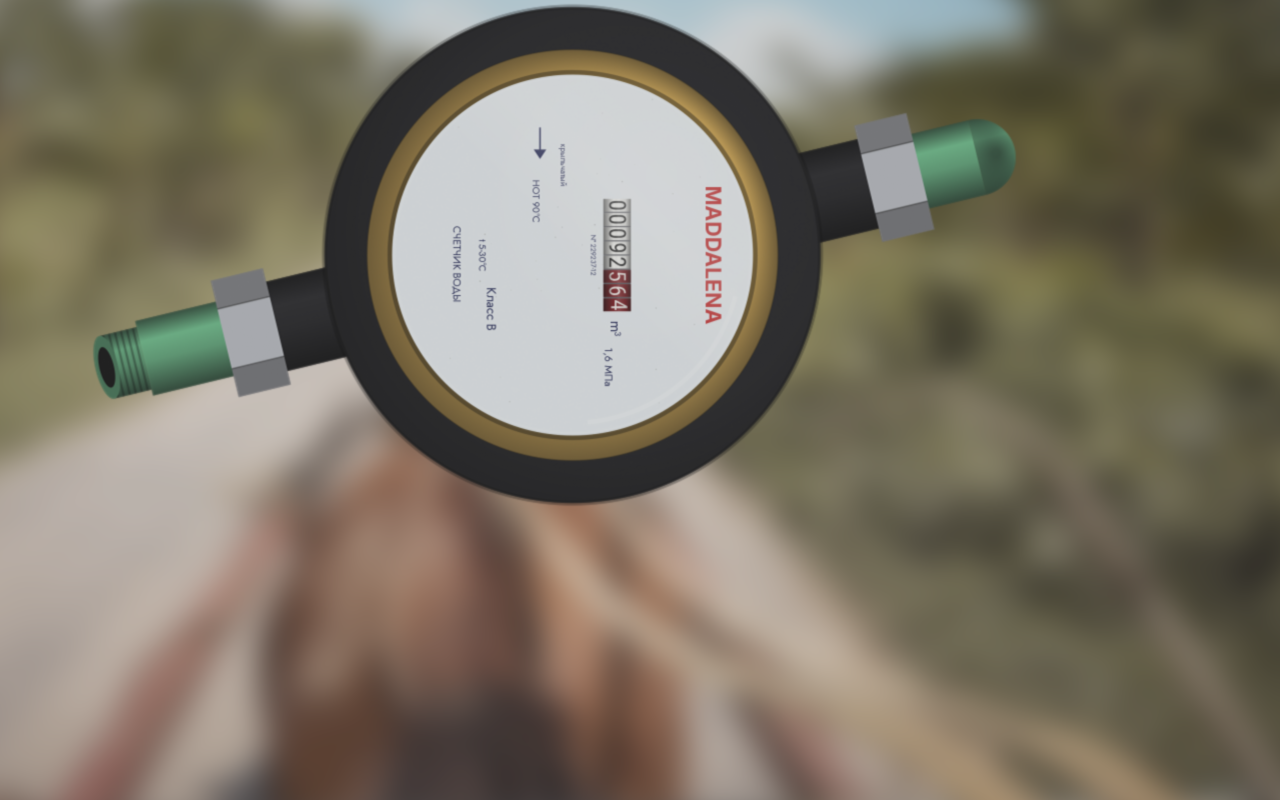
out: 92.564 m³
